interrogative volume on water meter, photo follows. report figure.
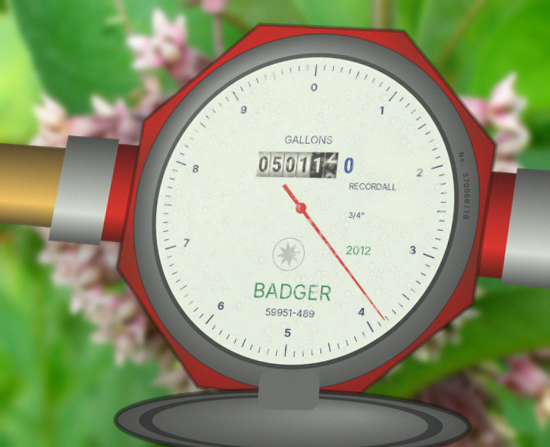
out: 501123.8 gal
